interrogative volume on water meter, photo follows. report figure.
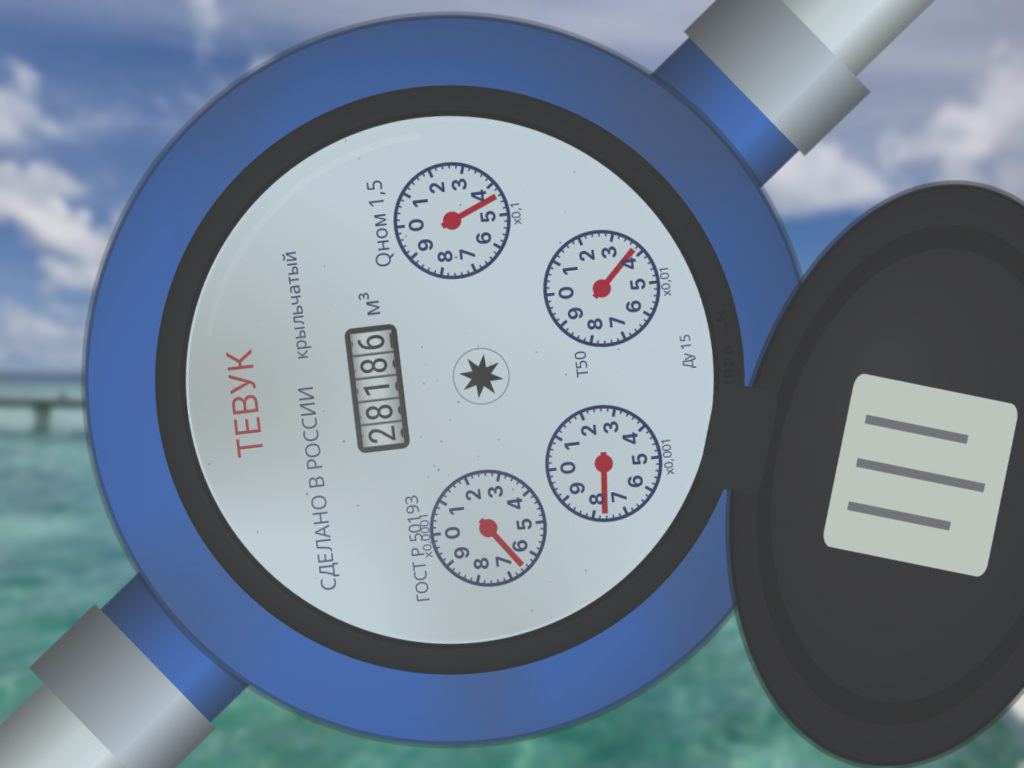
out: 28186.4376 m³
